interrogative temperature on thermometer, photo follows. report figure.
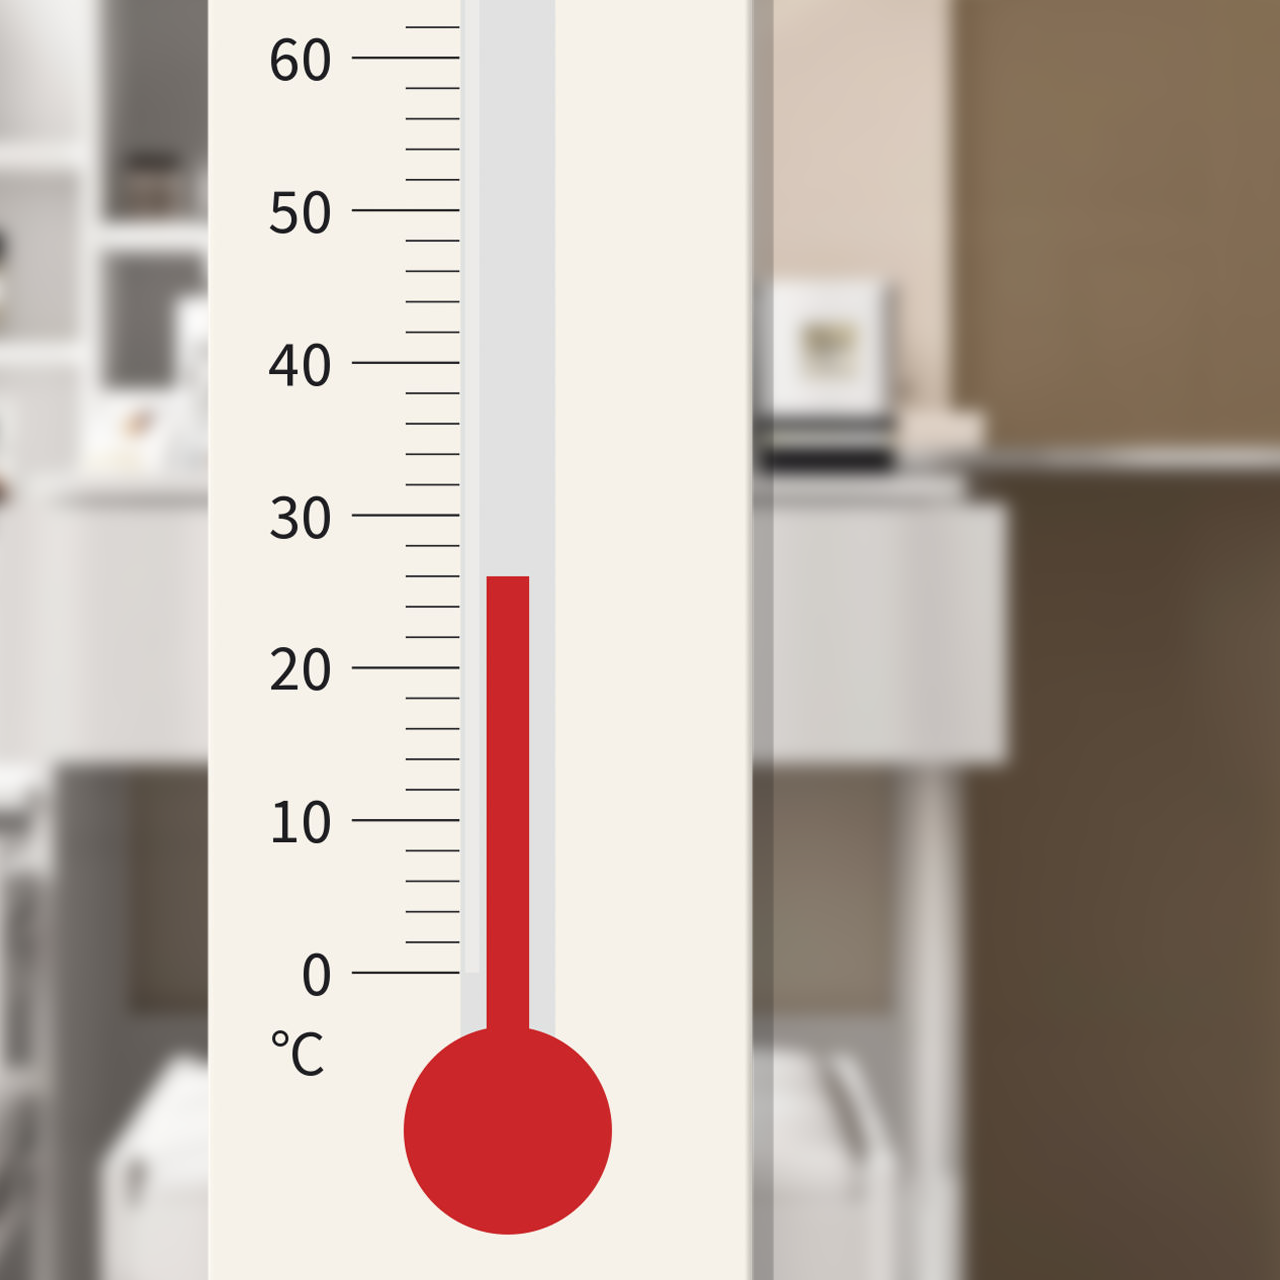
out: 26 °C
